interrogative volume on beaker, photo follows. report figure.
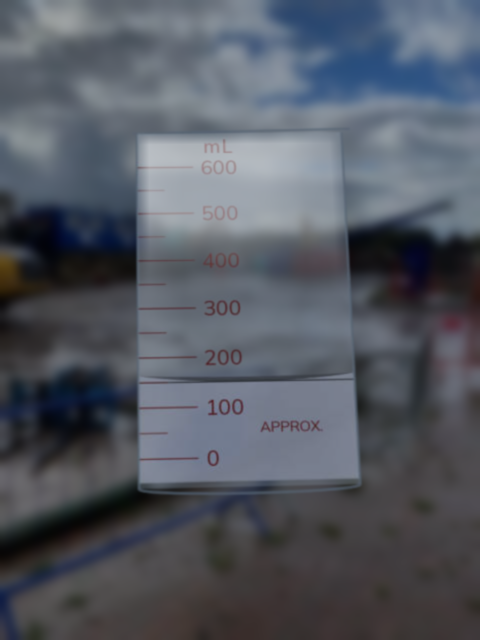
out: 150 mL
